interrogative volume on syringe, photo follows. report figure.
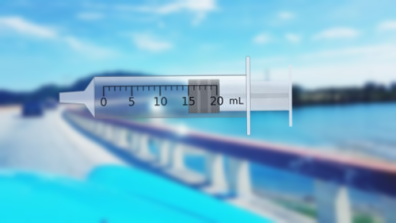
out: 15 mL
